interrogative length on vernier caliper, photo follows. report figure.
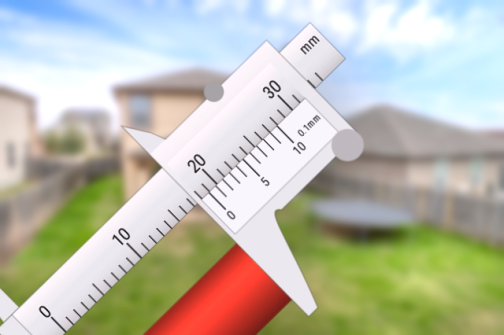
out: 18.9 mm
